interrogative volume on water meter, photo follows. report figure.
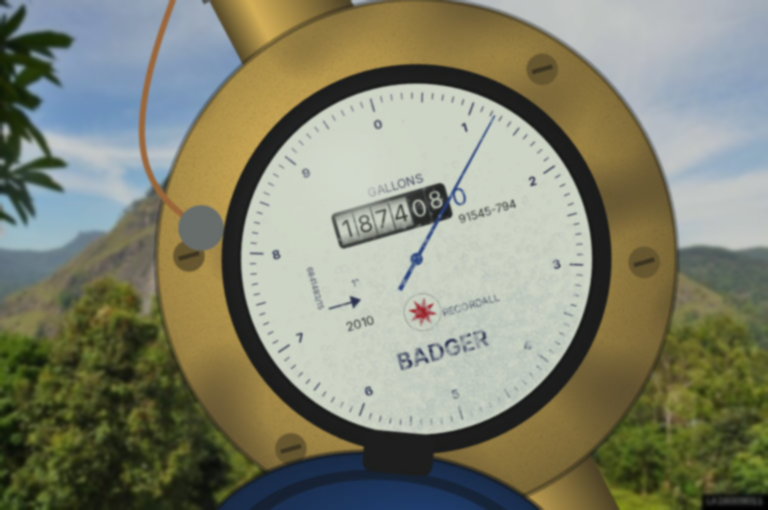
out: 1874081.2 gal
